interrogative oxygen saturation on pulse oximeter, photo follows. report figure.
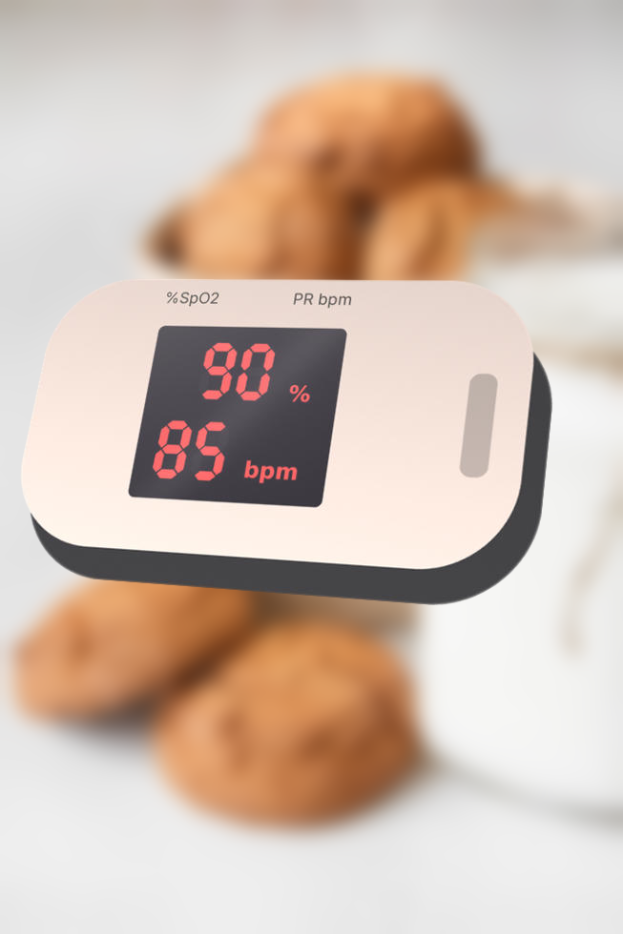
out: 90 %
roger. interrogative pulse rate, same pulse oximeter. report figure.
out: 85 bpm
